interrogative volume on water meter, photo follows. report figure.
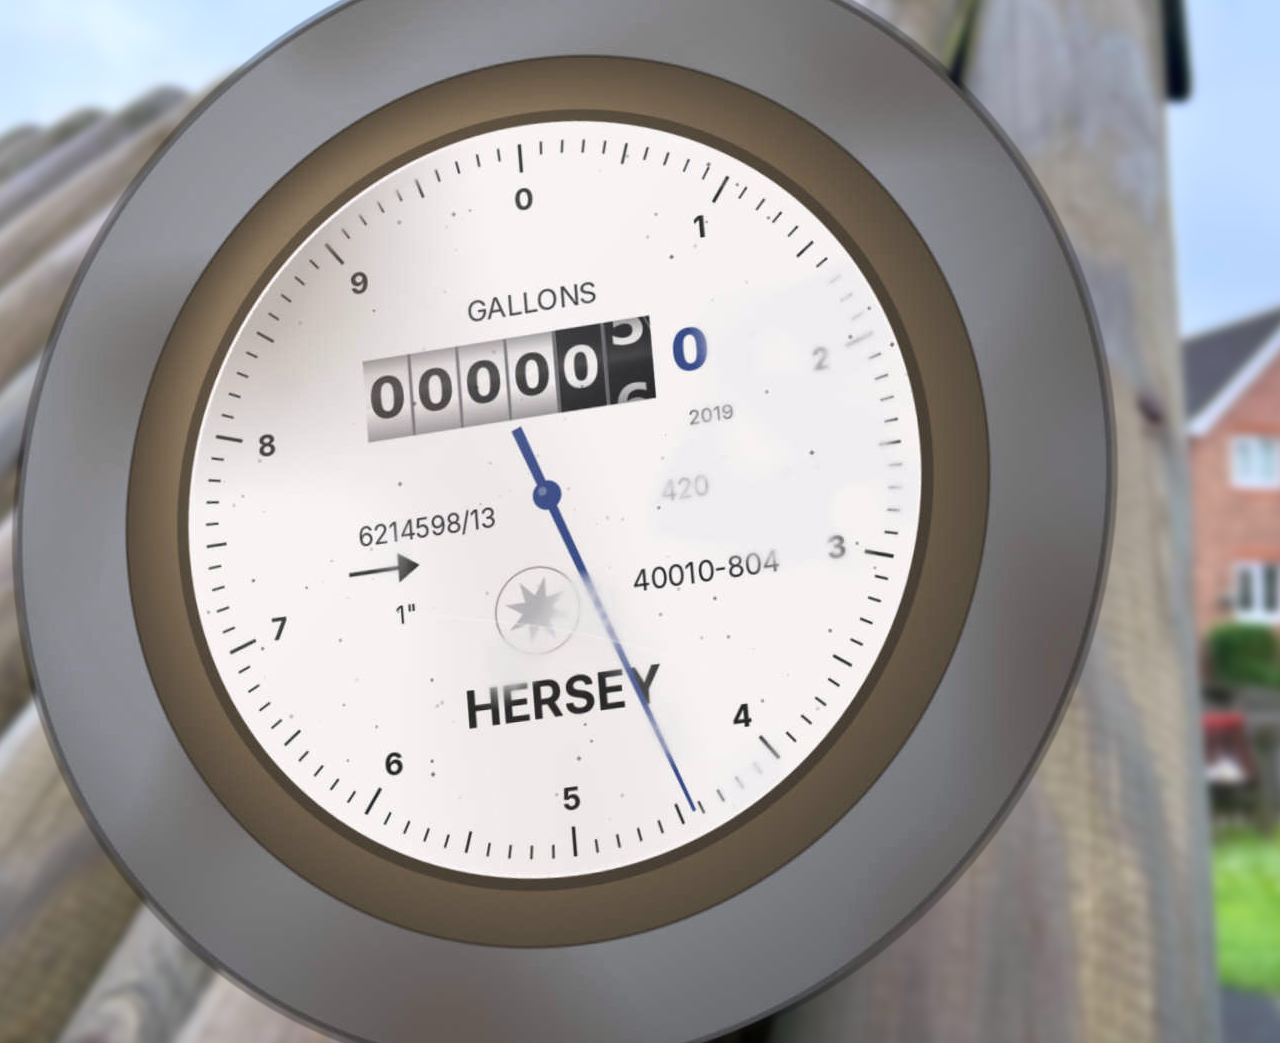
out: 54.4 gal
